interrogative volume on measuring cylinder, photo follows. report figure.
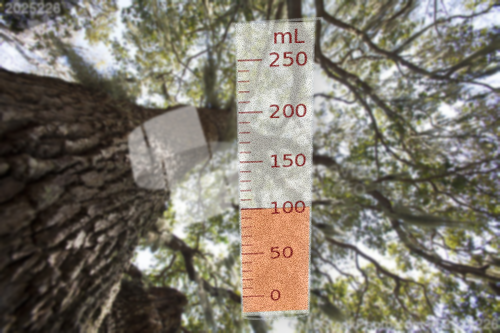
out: 100 mL
